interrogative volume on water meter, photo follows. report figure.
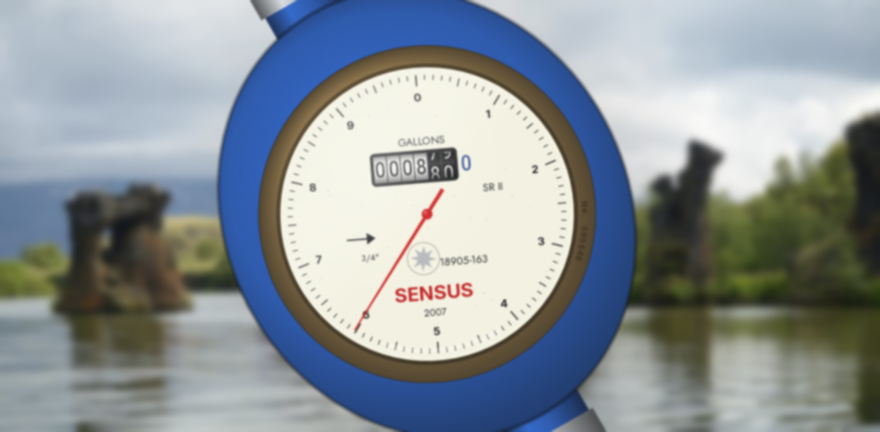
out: 8796.0 gal
